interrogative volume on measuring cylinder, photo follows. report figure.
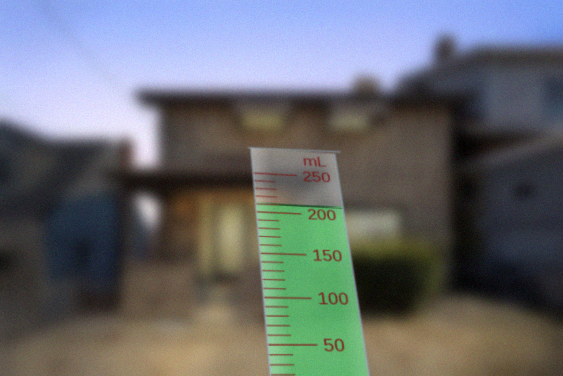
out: 210 mL
